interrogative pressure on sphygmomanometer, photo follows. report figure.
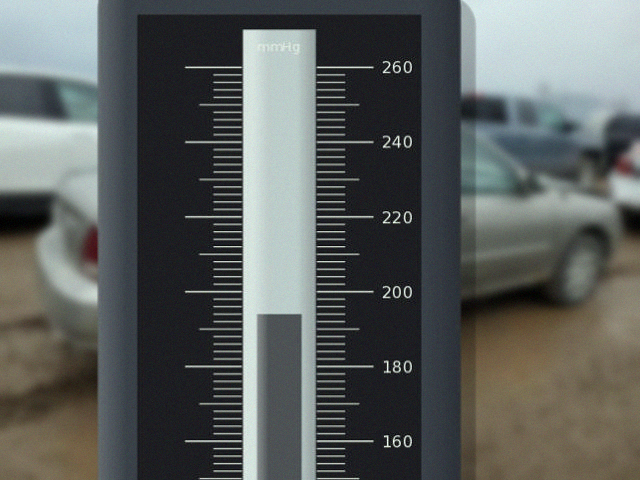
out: 194 mmHg
